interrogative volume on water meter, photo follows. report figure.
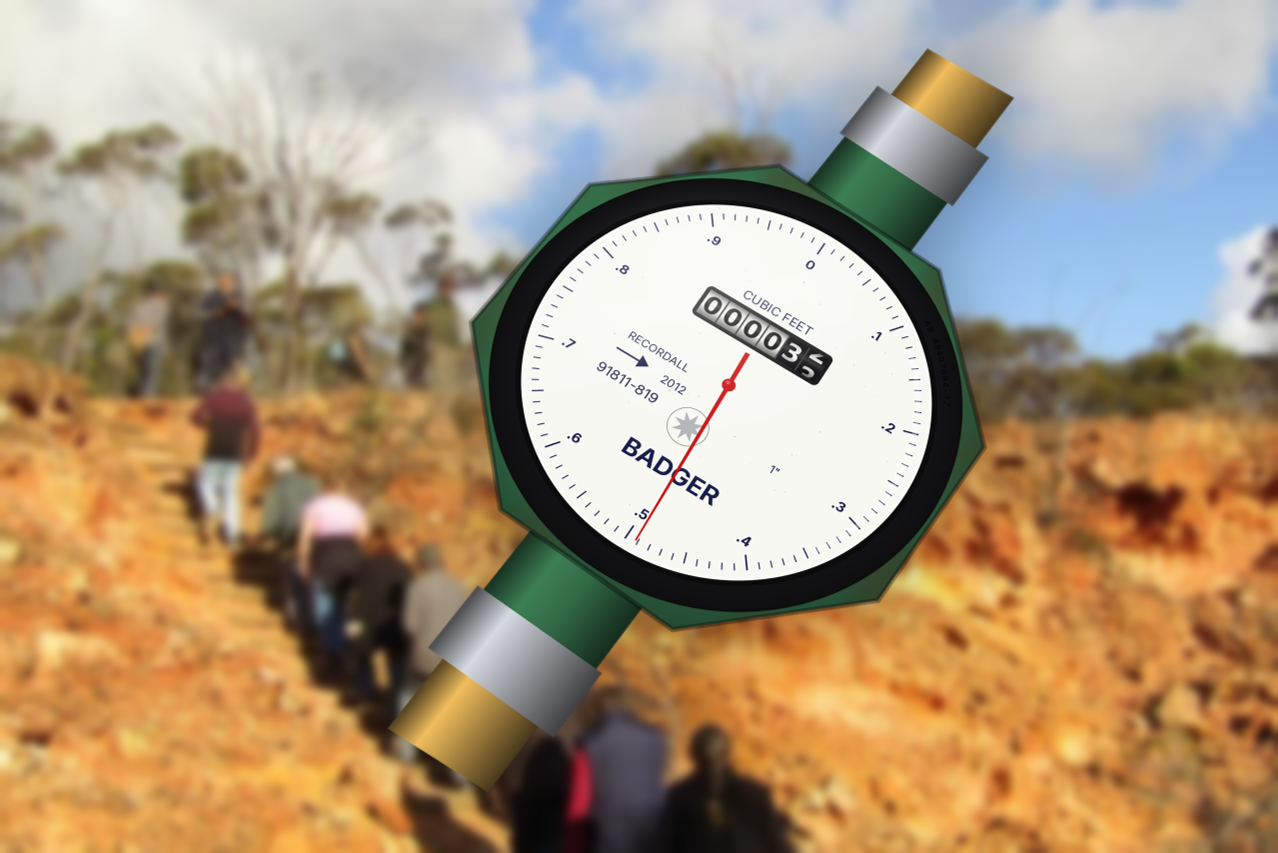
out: 32.49 ft³
